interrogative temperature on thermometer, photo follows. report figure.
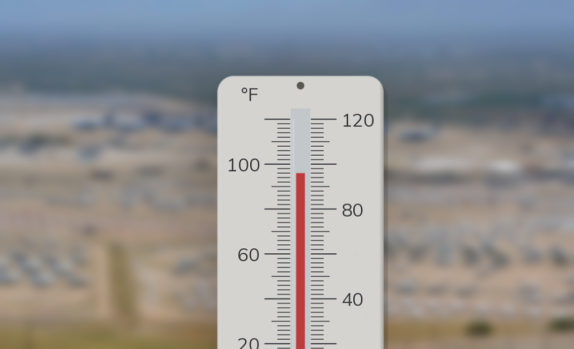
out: 96 °F
